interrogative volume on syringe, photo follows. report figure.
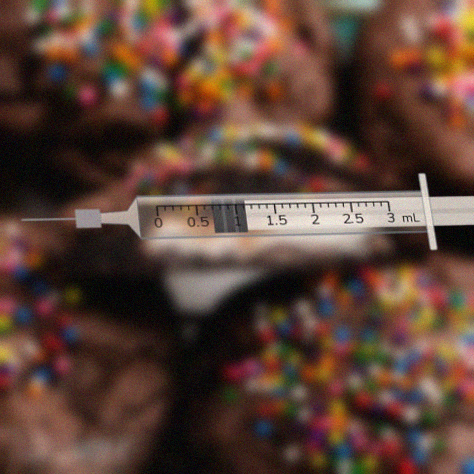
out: 0.7 mL
